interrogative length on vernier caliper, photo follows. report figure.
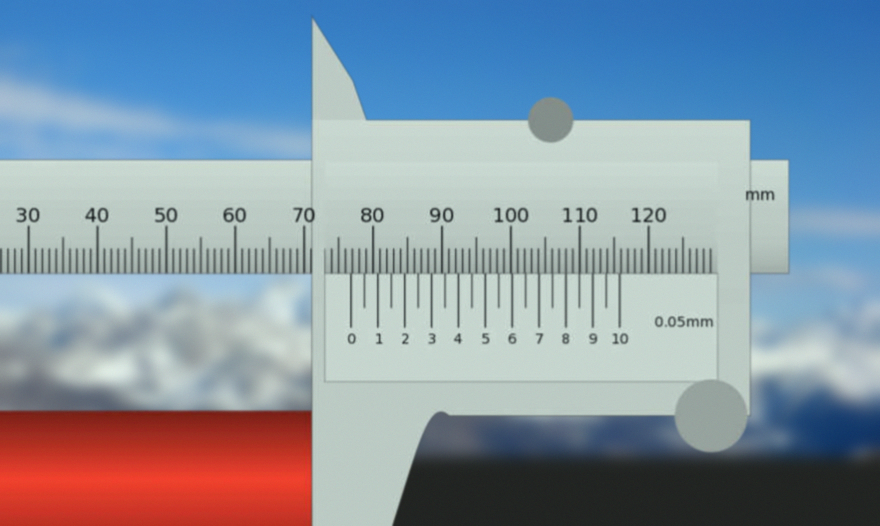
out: 76.8 mm
